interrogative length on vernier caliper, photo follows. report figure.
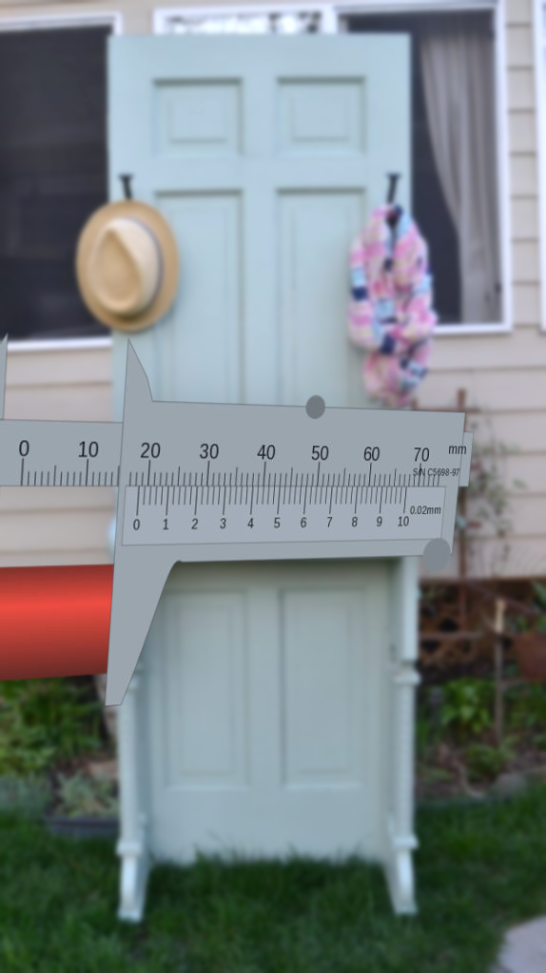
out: 18.5 mm
